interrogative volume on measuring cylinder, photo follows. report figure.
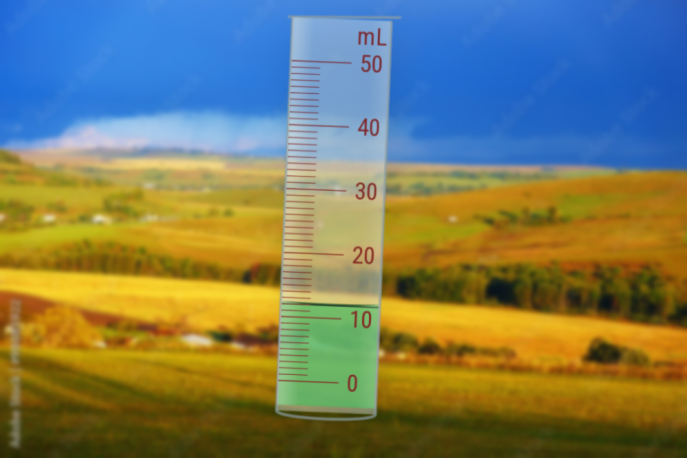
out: 12 mL
